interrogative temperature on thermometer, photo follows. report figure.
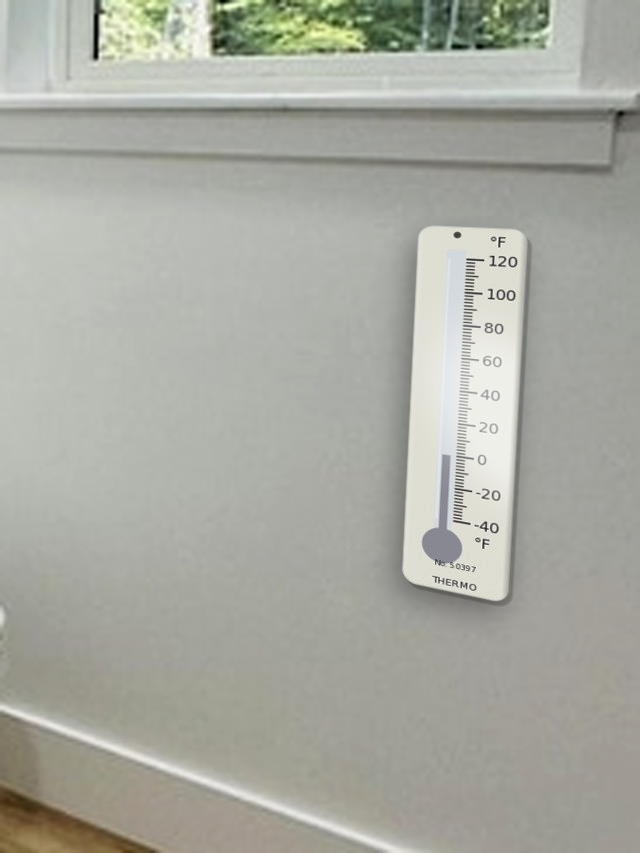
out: 0 °F
